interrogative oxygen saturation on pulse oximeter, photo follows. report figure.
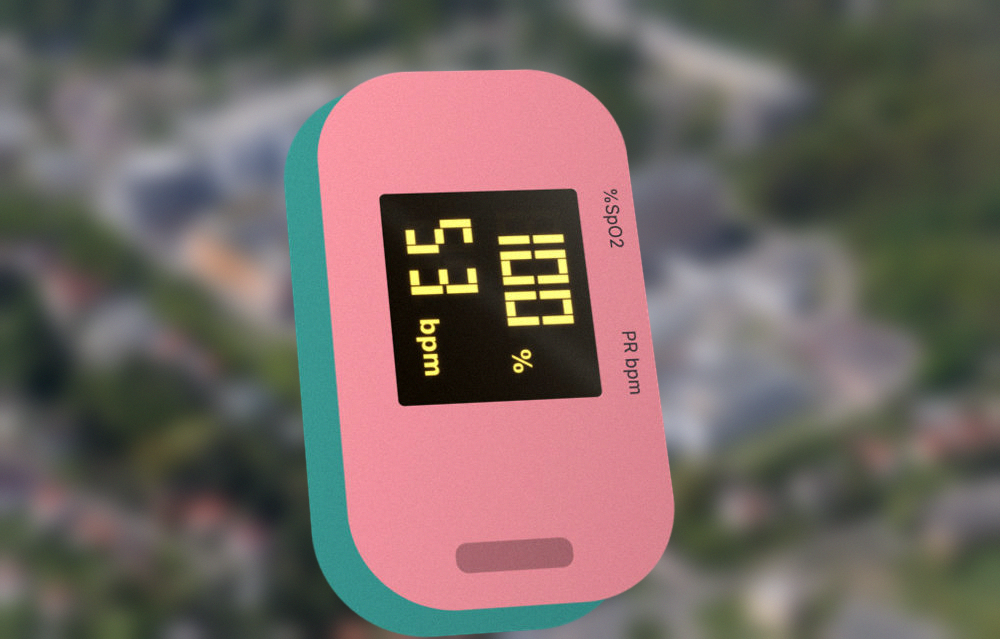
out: 100 %
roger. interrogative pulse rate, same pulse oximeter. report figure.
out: 53 bpm
